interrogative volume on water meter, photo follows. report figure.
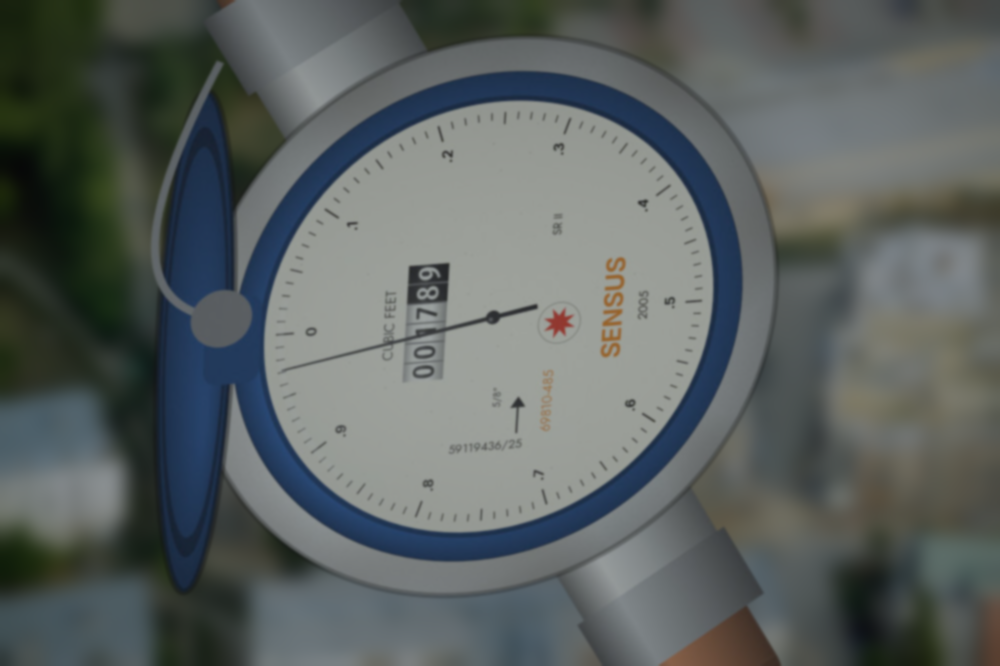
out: 1788.97 ft³
